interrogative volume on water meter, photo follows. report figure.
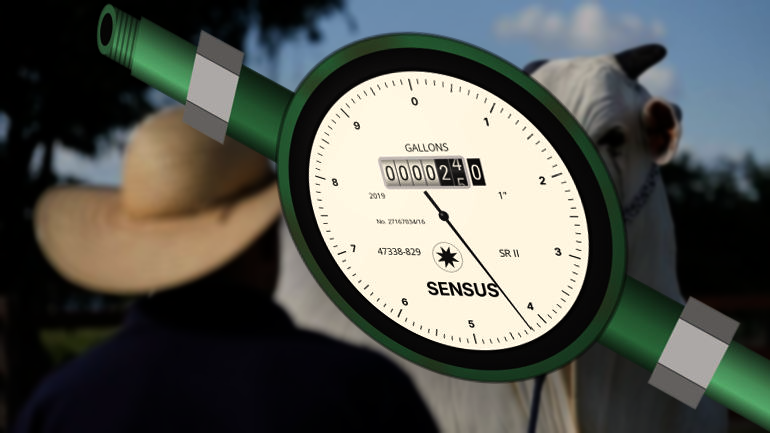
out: 244.2 gal
